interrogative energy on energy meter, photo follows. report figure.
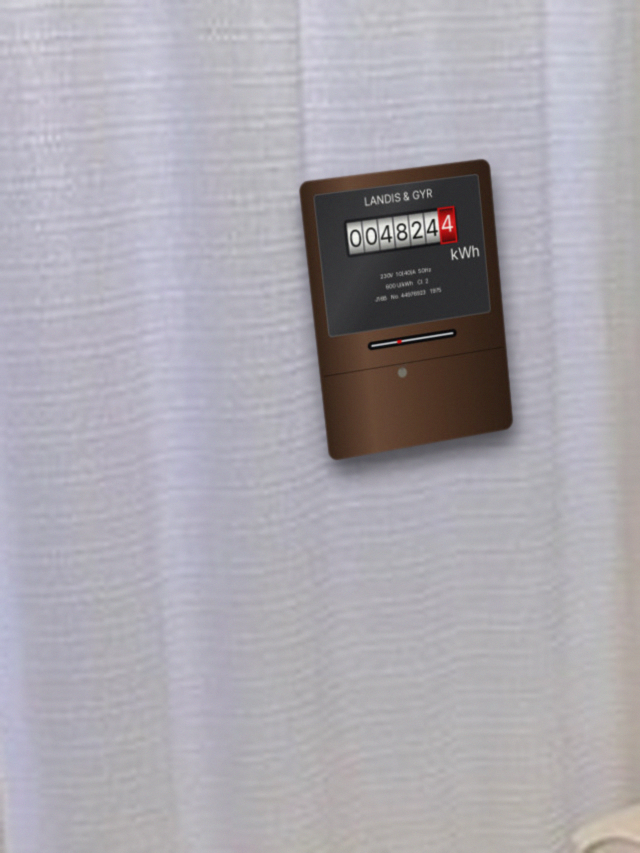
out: 4824.4 kWh
